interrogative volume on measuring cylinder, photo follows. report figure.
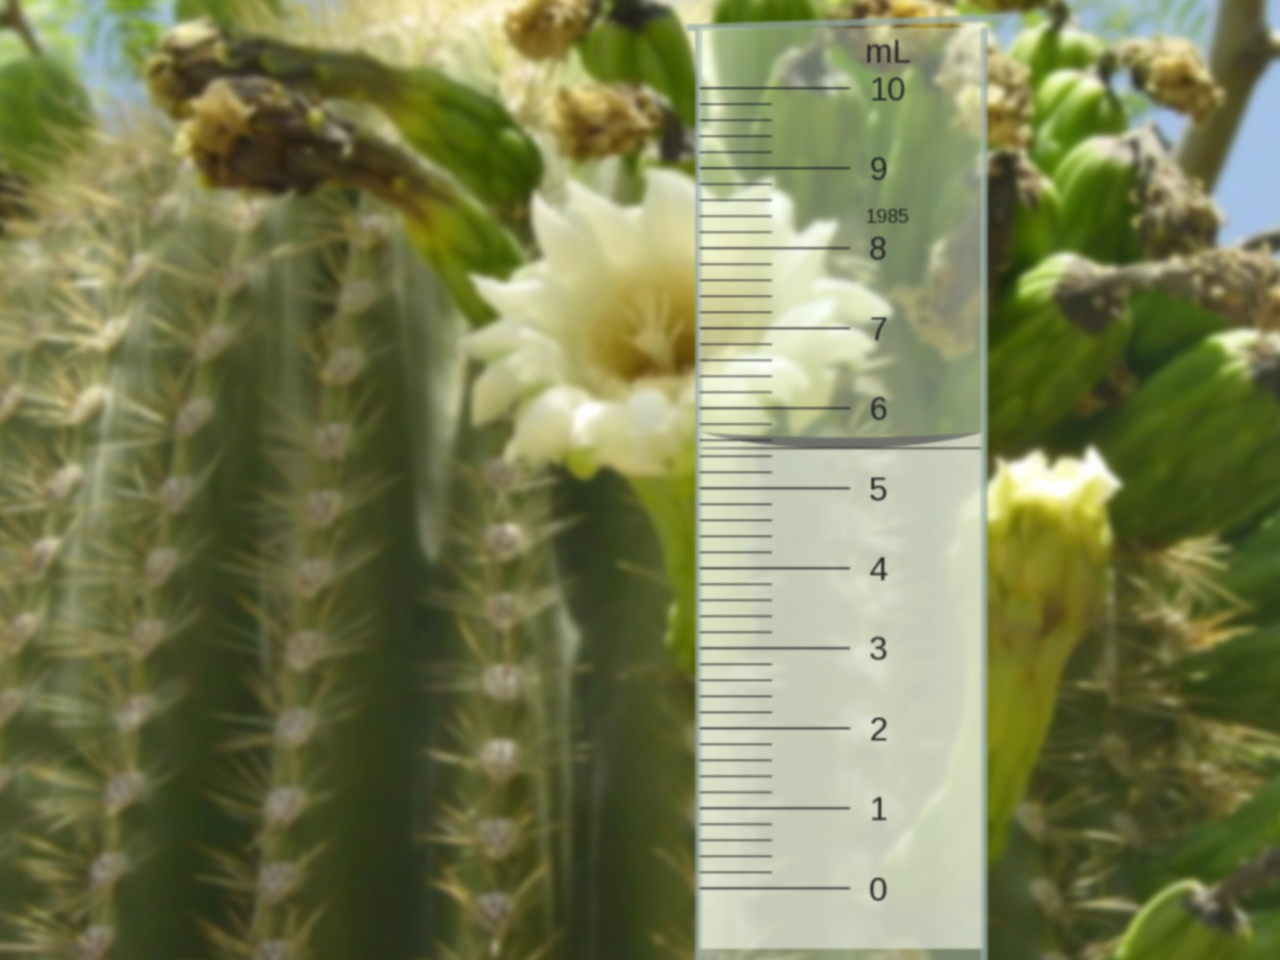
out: 5.5 mL
